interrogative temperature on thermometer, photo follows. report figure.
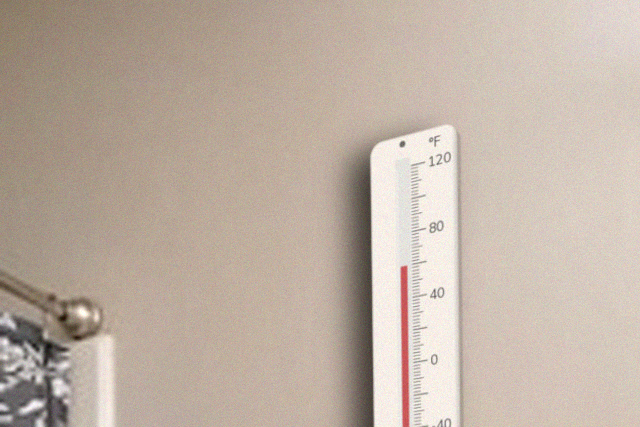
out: 60 °F
